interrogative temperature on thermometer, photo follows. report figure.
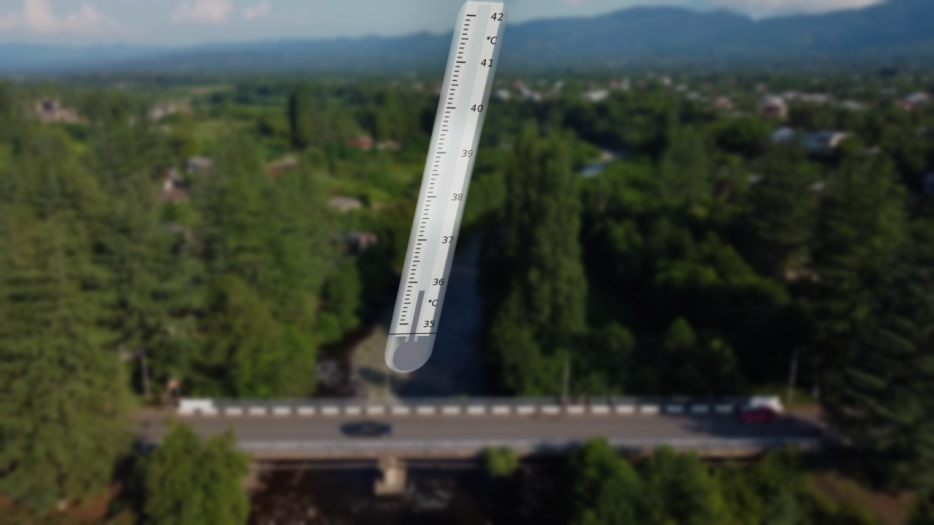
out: 35.8 °C
